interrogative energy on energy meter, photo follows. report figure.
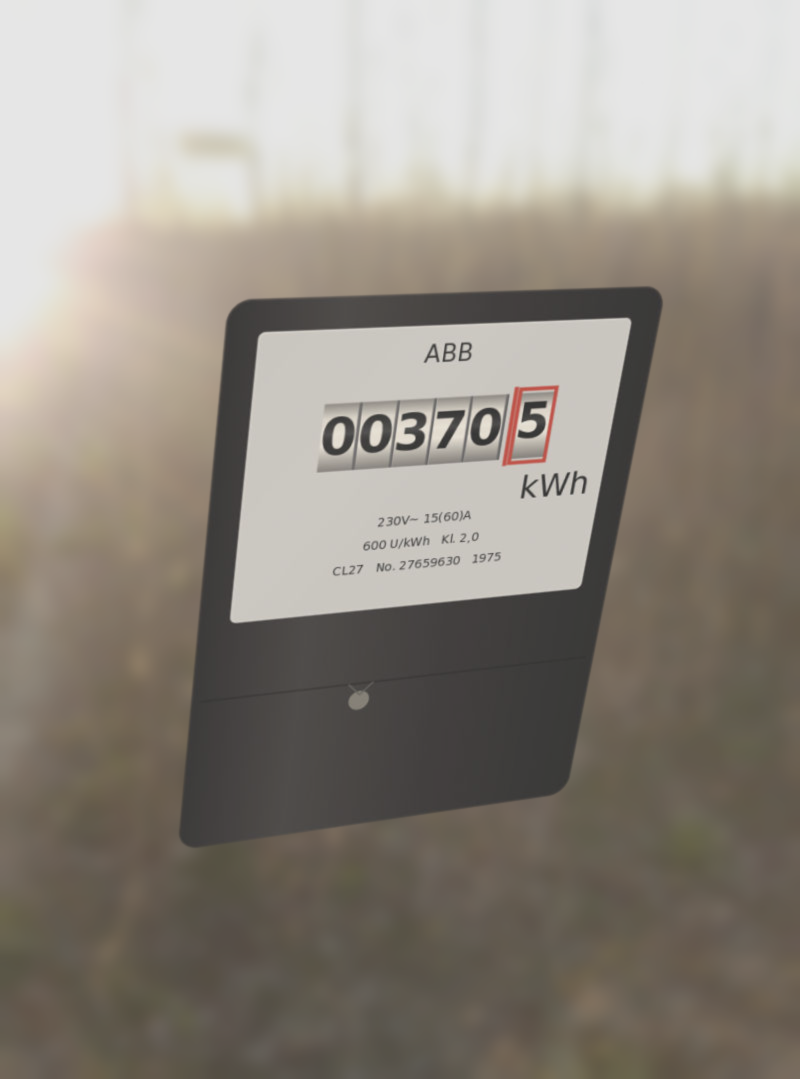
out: 370.5 kWh
